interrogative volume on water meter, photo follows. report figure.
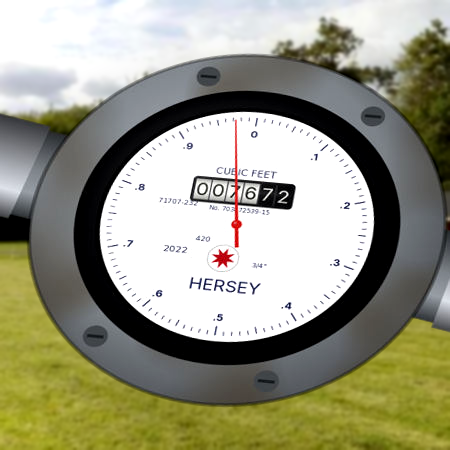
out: 7671.97 ft³
